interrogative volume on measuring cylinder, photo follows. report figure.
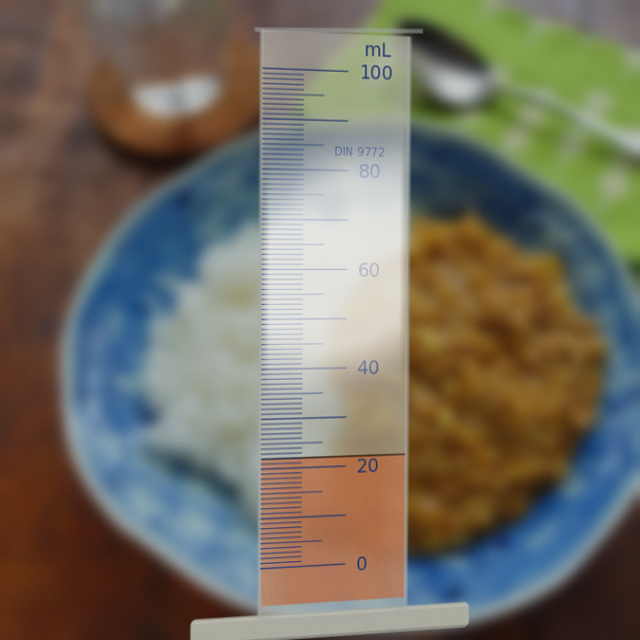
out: 22 mL
